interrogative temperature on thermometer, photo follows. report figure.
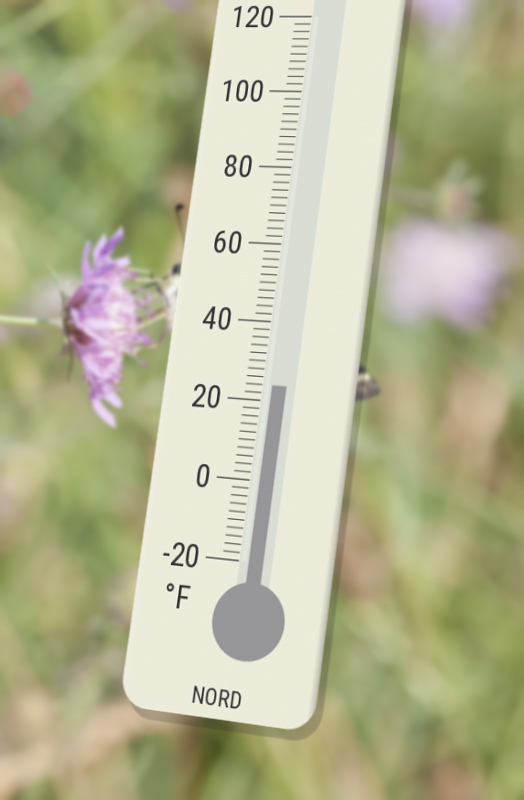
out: 24 °F
